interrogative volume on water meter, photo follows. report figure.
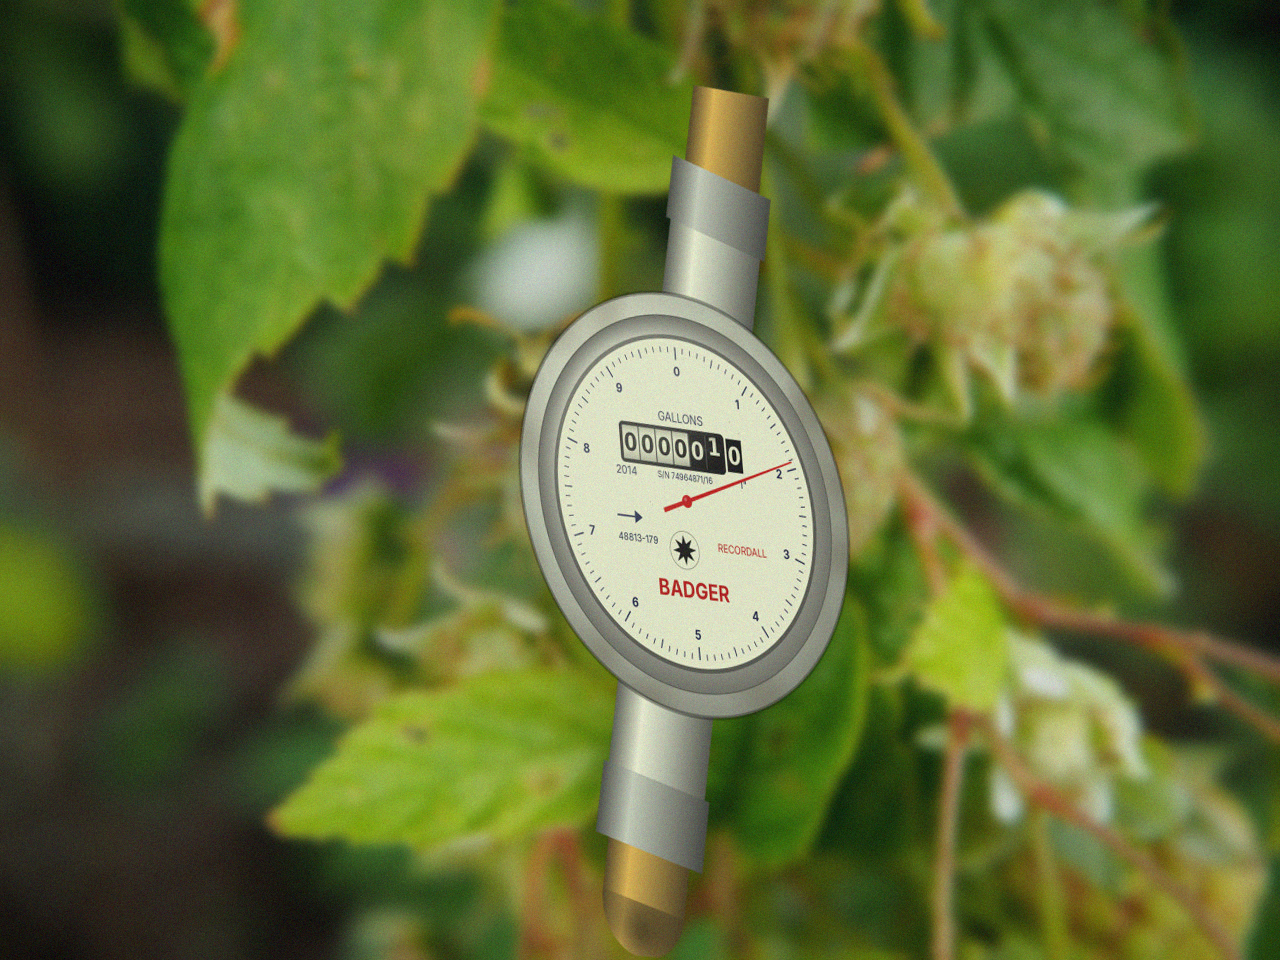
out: 11.9 gal
